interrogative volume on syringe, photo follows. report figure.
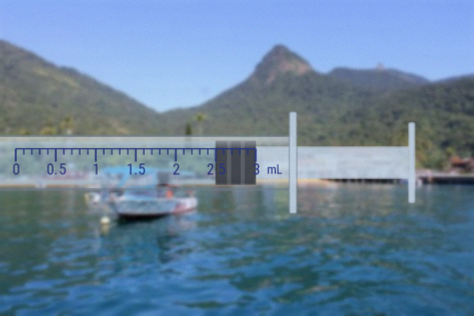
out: 2.5 mL
